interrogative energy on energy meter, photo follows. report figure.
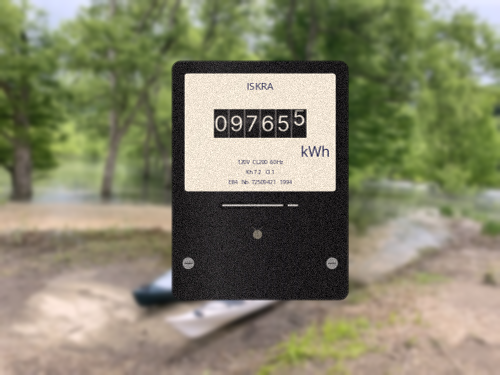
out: 97655 kWh
